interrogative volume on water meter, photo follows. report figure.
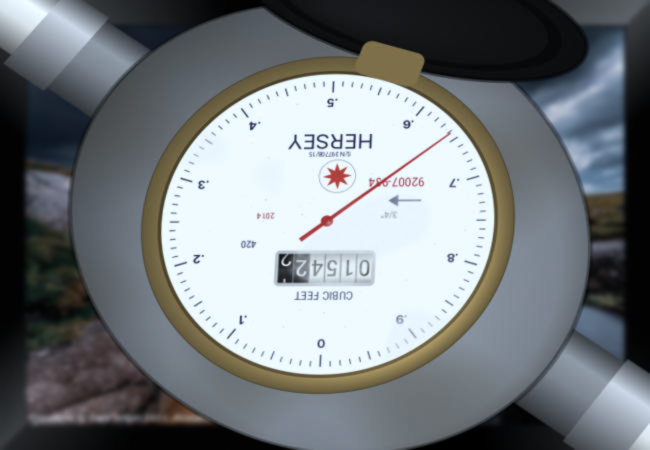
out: 15421.64 ft³
